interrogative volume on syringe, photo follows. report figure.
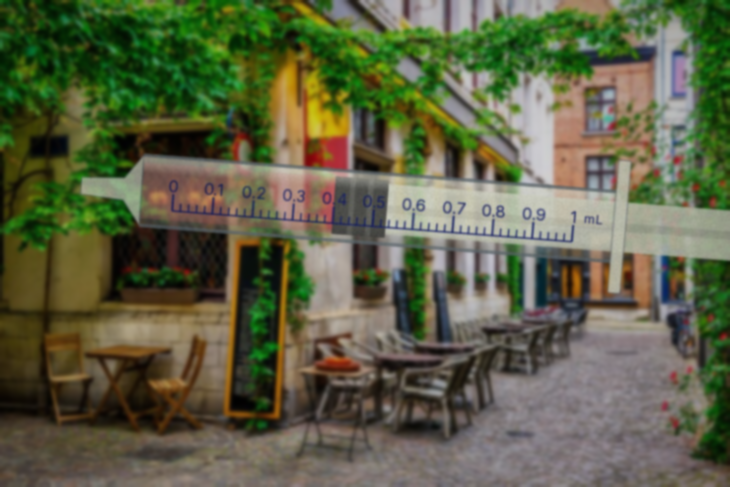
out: 0.4 mL
